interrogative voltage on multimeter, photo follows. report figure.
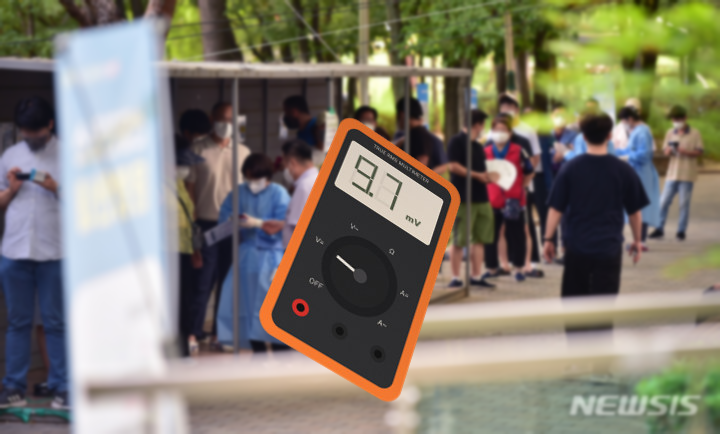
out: 9.7 mV
